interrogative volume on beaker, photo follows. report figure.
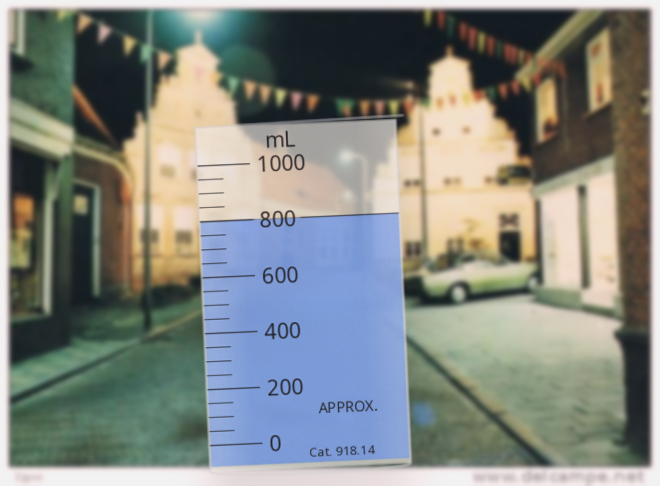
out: 800 mL
